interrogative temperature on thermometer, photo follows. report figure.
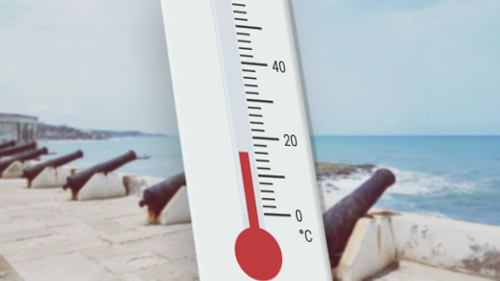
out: 16 °C
